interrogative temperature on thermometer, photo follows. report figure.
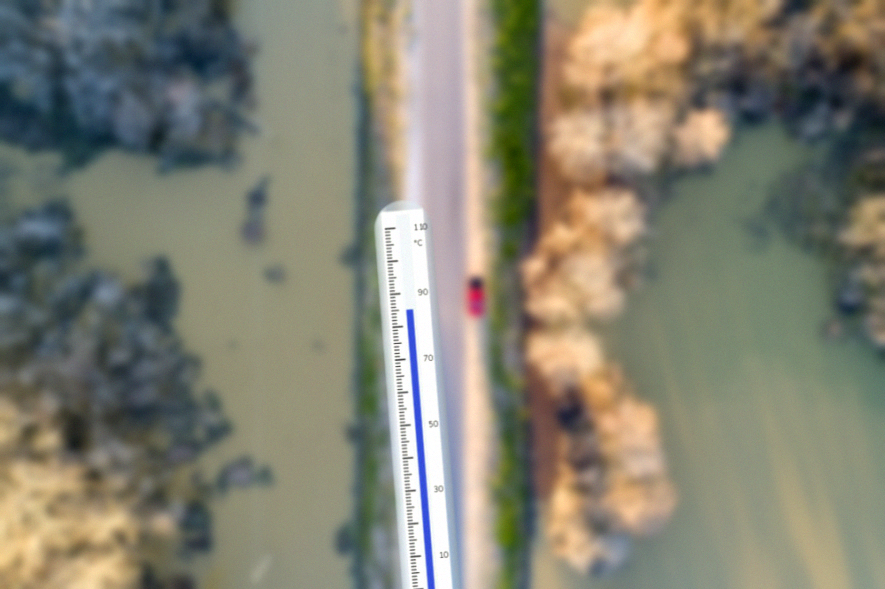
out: 85 °C
